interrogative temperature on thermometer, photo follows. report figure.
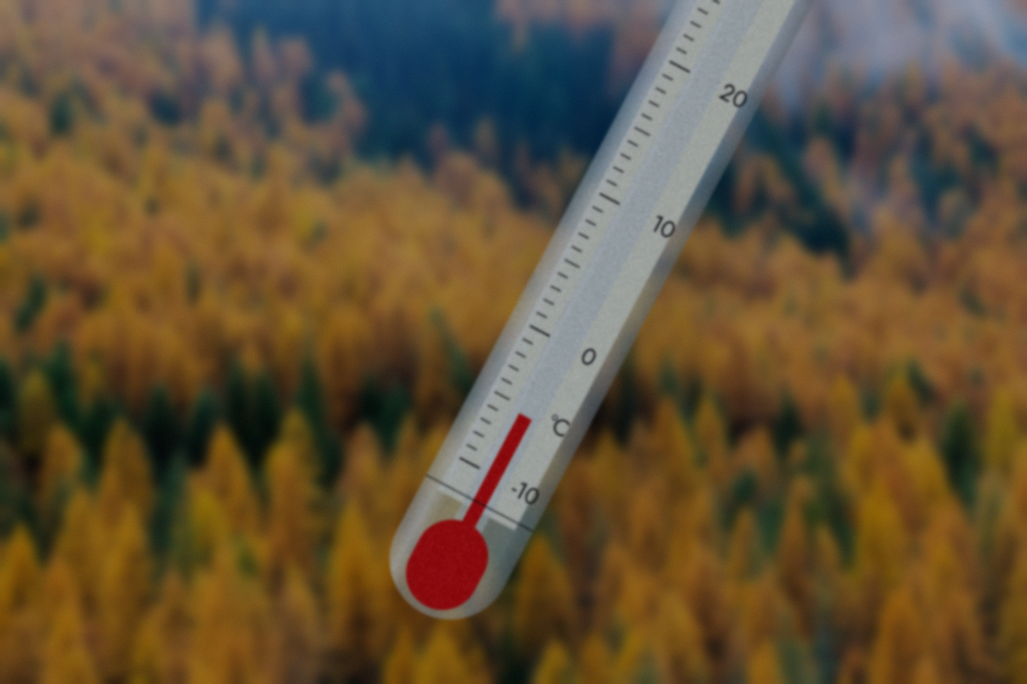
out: -5.5 °C
